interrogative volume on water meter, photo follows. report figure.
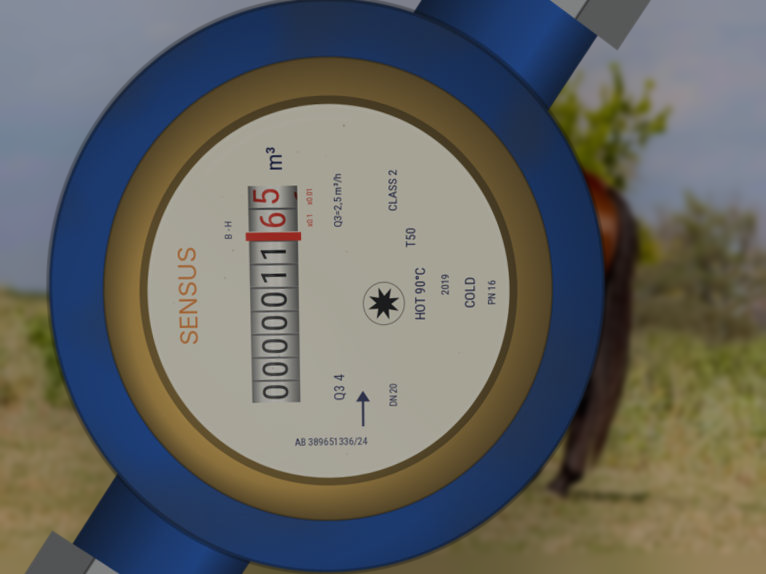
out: 11.65 m³
